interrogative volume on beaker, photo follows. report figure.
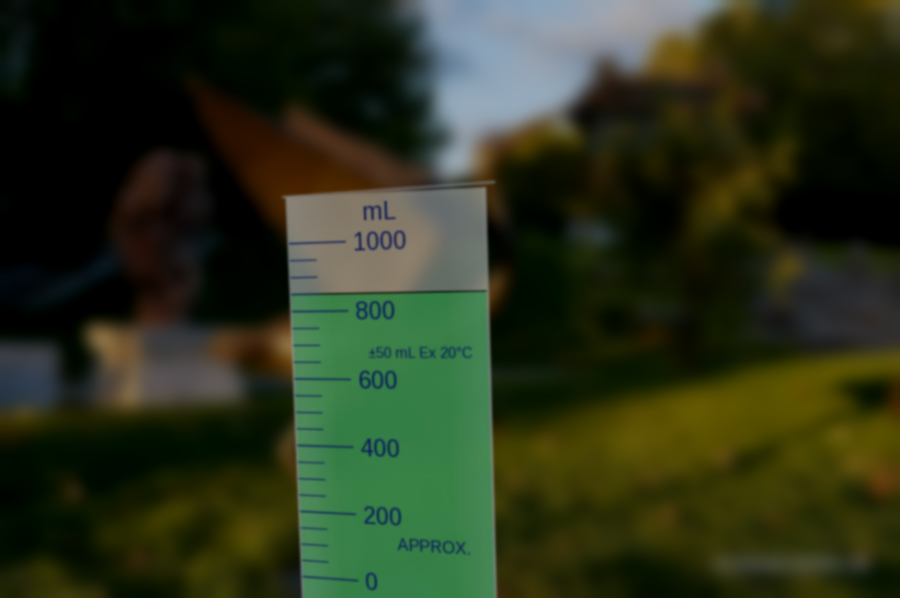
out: 850 mL
